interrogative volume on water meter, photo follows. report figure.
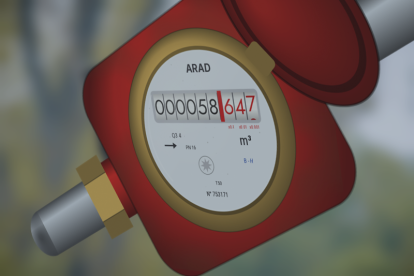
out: 58.647 m³
